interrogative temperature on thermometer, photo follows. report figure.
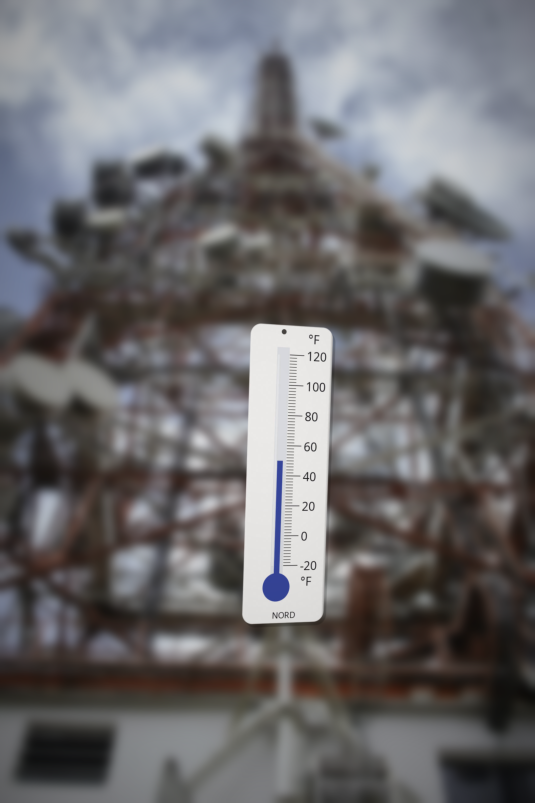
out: 50 °F
